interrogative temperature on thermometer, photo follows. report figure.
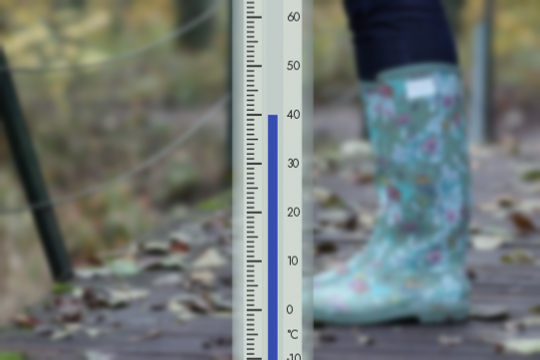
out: 40 °C
